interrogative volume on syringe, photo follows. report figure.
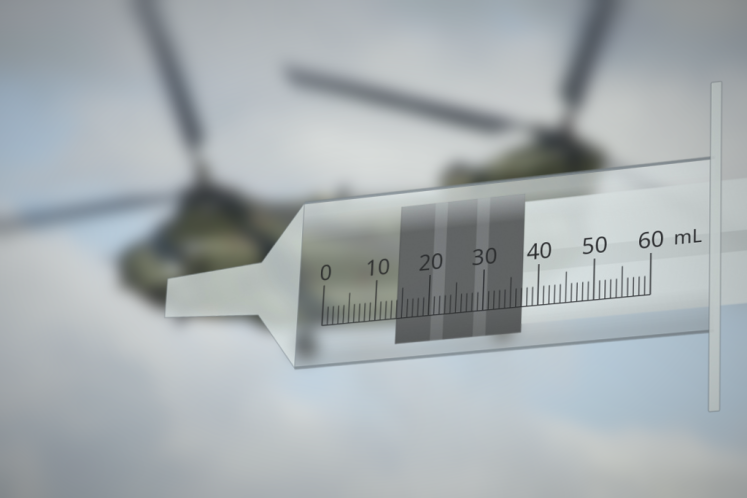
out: 14 mL
